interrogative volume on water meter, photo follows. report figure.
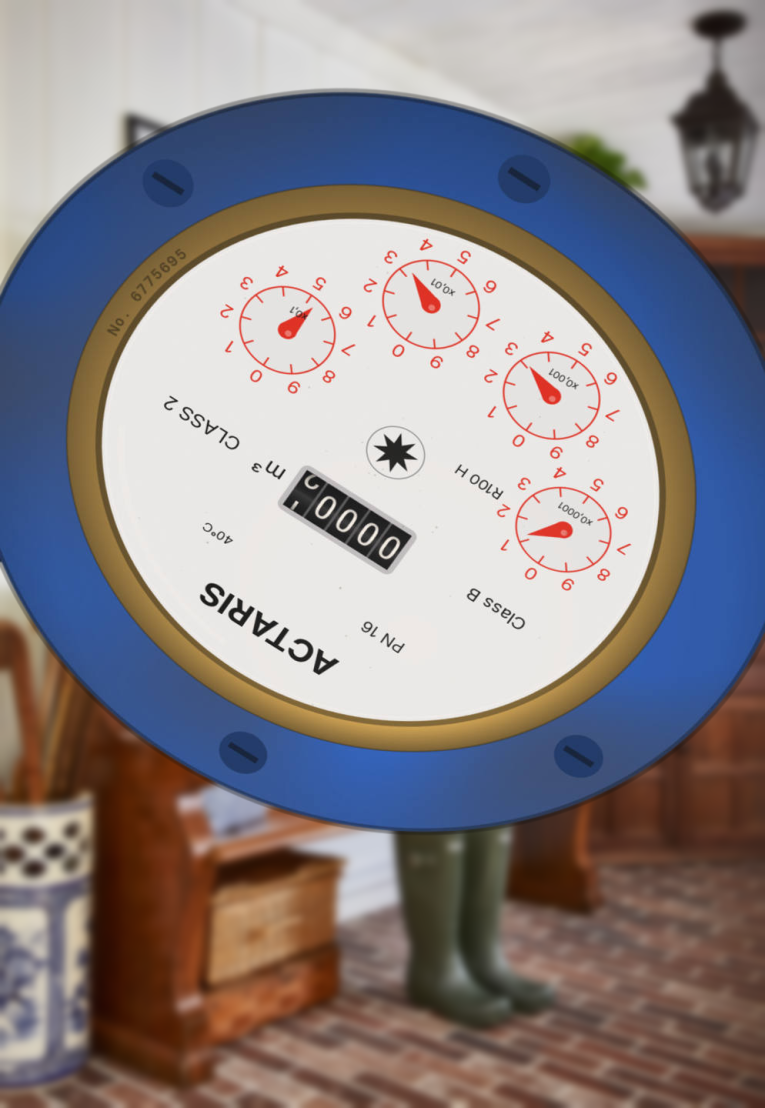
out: 1.5331 m³
